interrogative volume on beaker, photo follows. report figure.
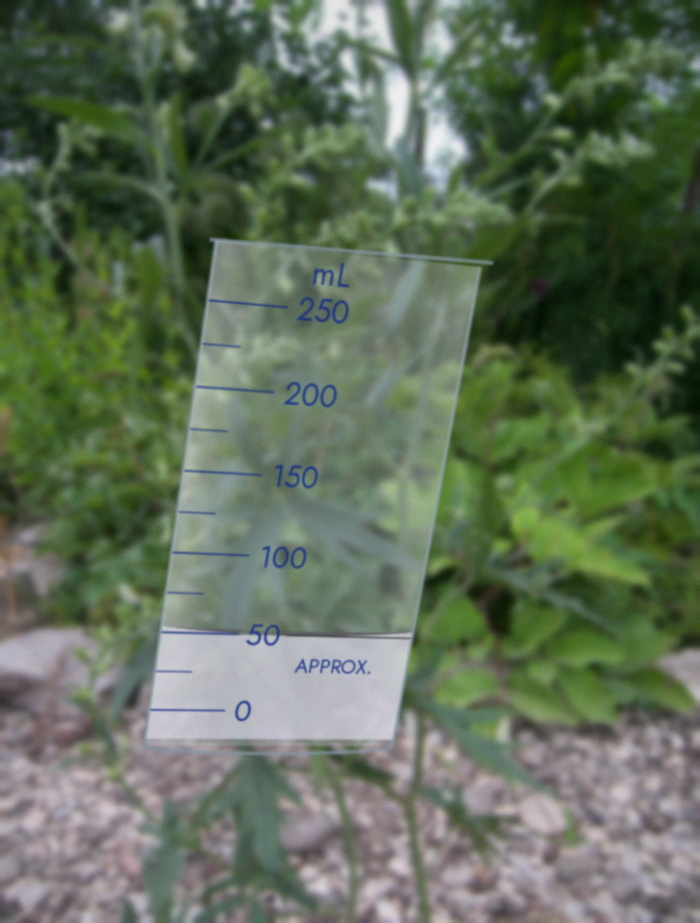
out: 50 mL
